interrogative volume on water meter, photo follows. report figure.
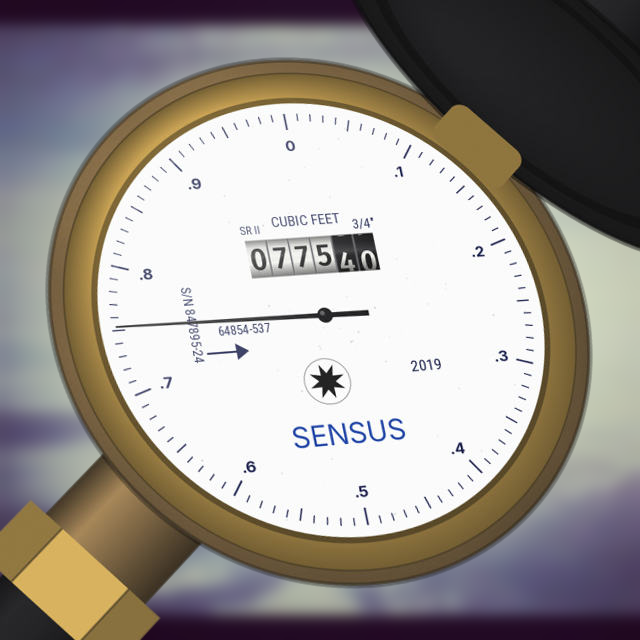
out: 77539.75 ft³
